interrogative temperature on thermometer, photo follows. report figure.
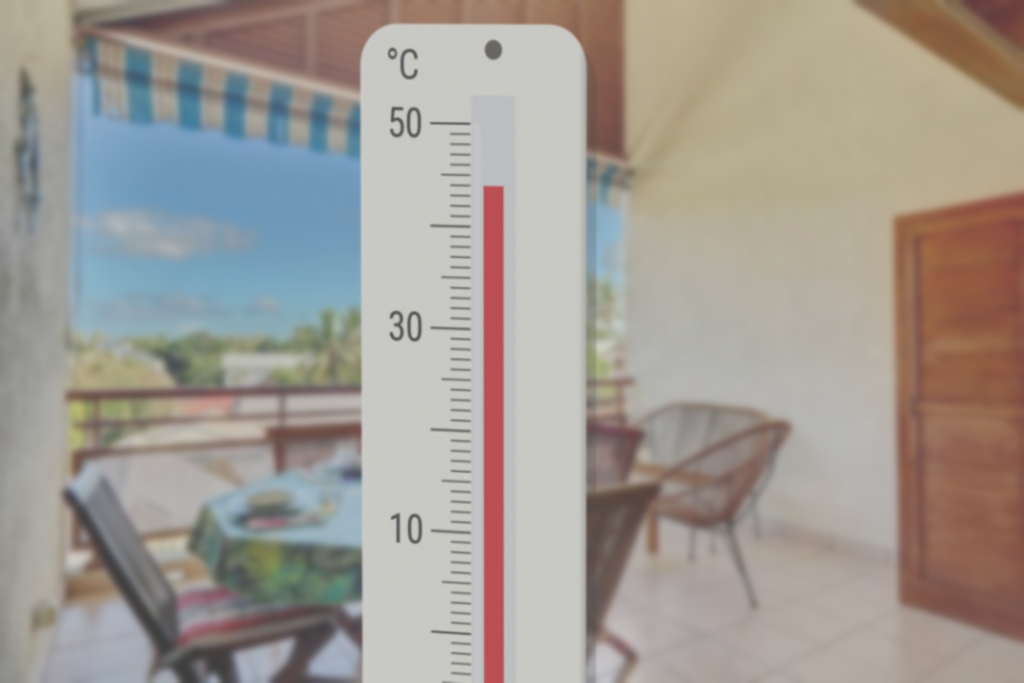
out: 44 °C
